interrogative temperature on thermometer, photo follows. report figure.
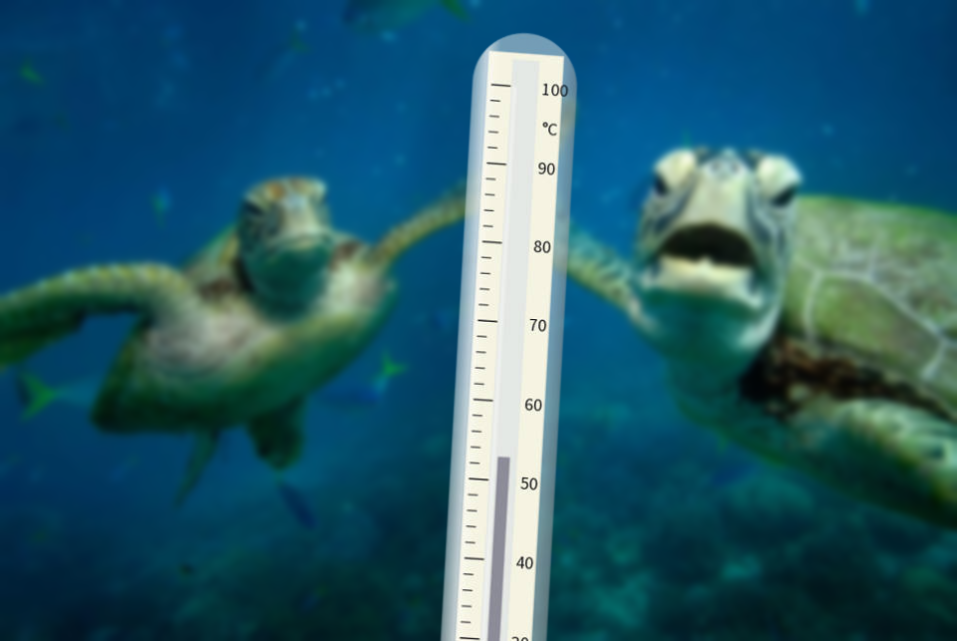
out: 53 °C
